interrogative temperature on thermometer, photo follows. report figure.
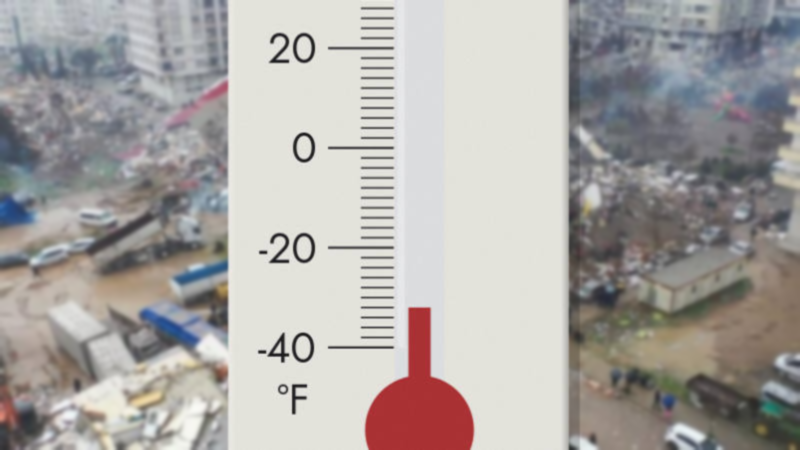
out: -32 °F
